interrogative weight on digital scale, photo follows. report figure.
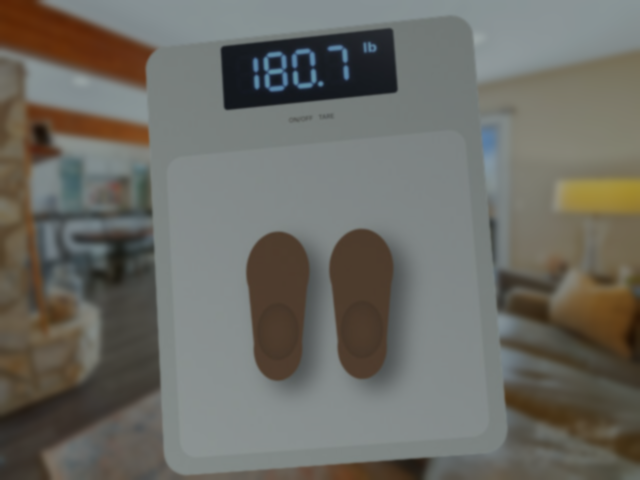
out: 180.7 lb
